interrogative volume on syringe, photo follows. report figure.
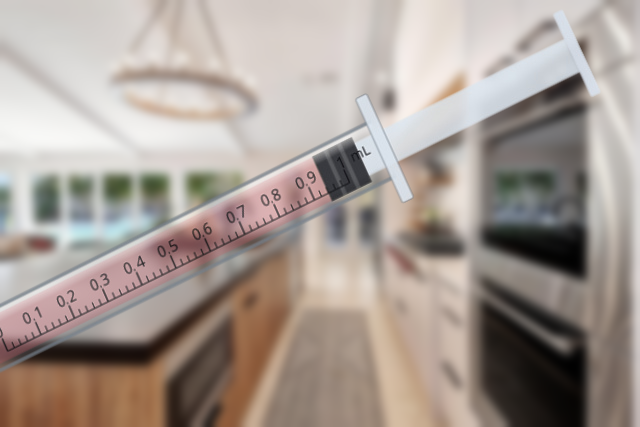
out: 0.94 mL
